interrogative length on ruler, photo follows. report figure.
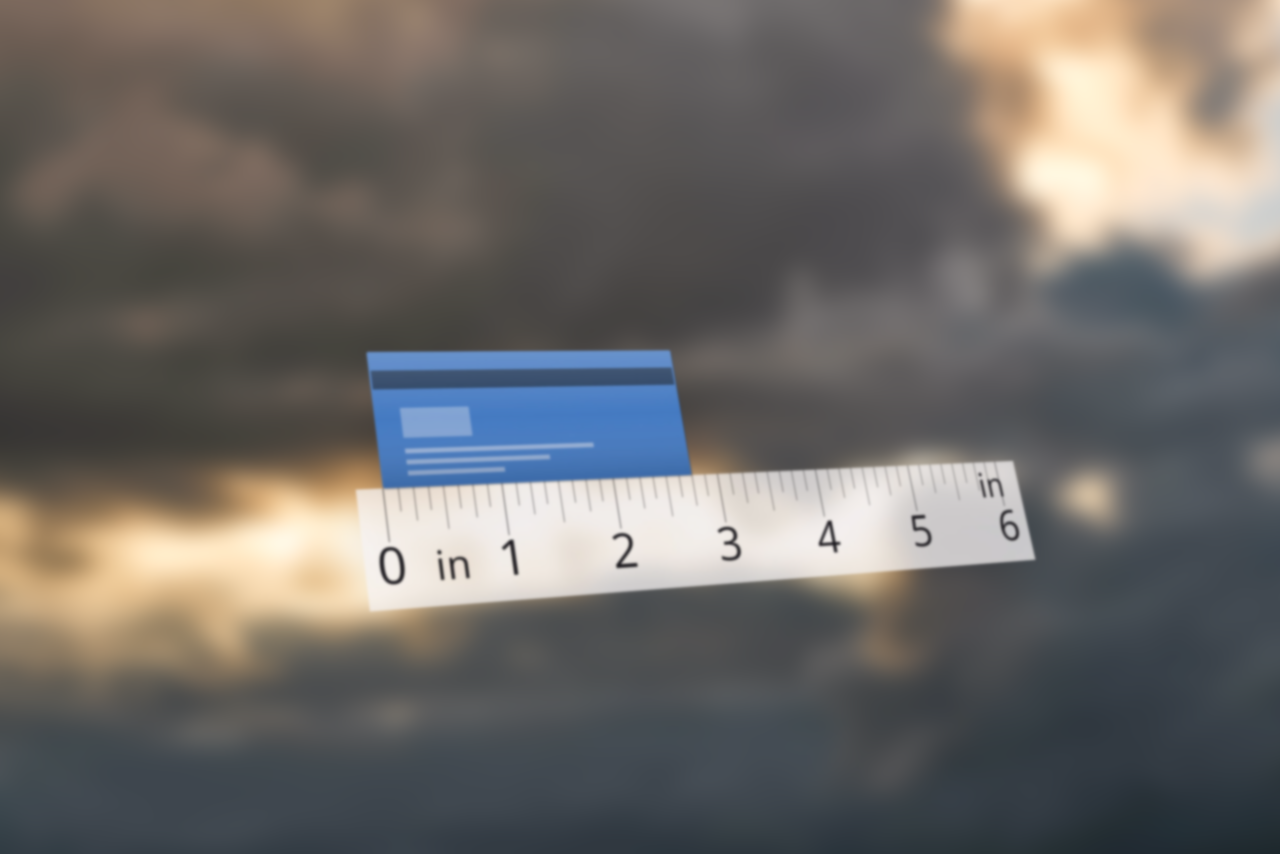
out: 2.75 in
